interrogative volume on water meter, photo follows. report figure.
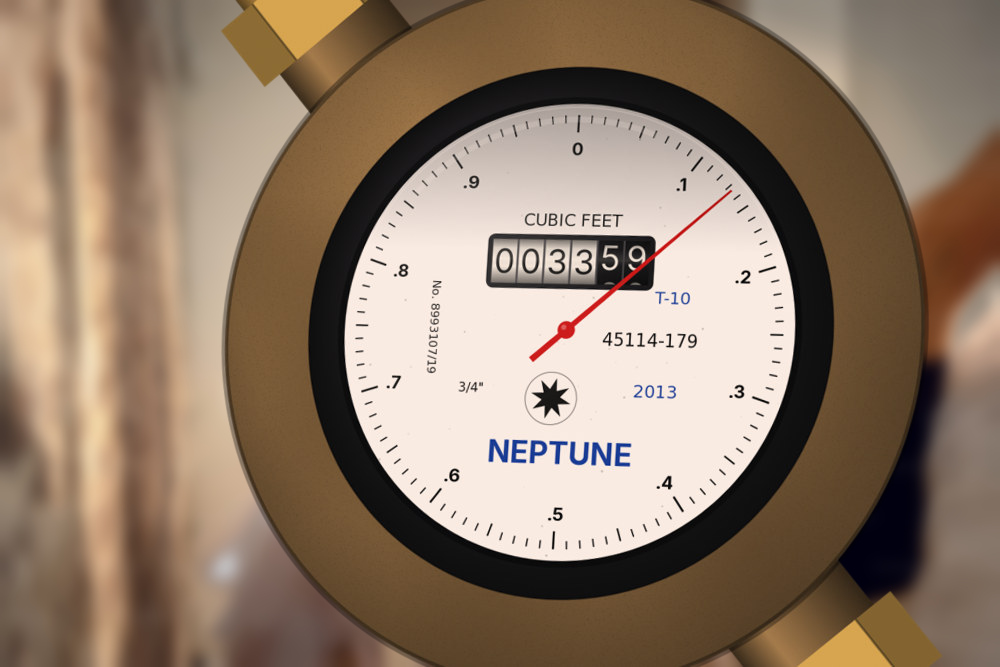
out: 3359.13 ft³
